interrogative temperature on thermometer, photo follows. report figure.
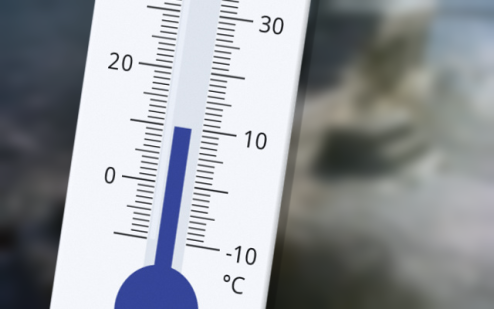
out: 10 °C
